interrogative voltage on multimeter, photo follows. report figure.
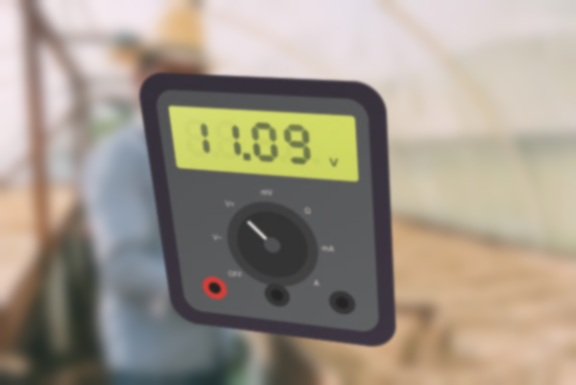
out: 11.09 V
